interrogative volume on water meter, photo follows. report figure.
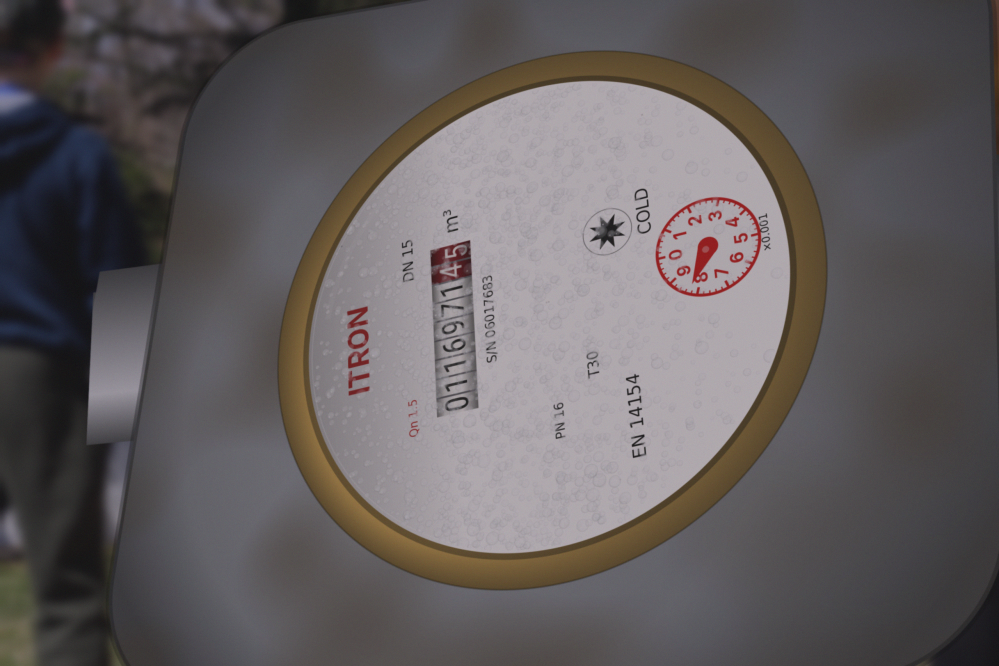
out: 116971.448 m³
